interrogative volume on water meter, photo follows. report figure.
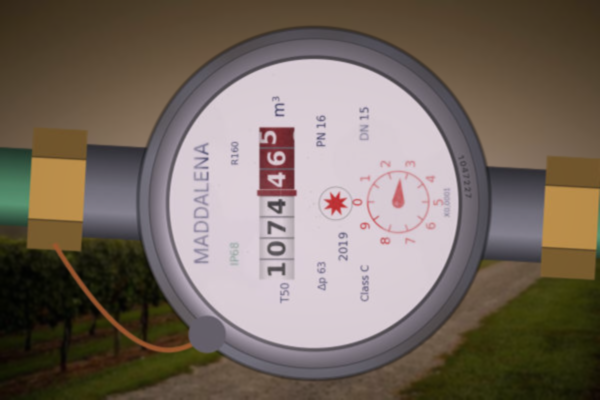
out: 1074.4652 m³
